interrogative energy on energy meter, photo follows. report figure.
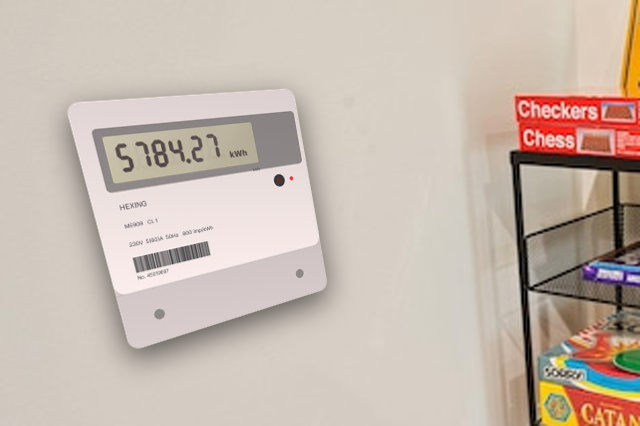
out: 5784.27 kWh
